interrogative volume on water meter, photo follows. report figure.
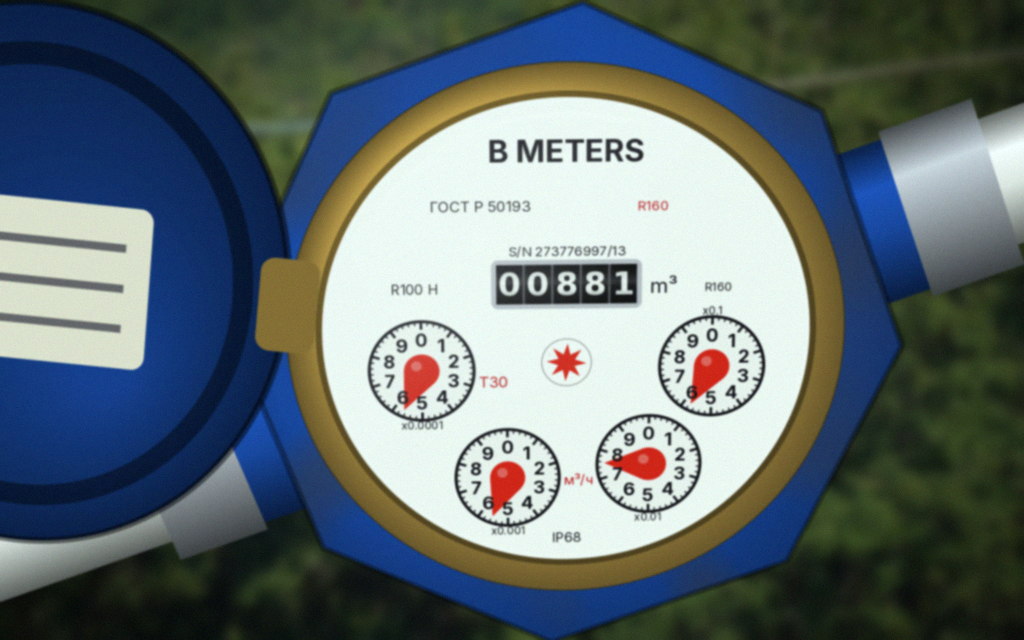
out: 881.5755 m³
